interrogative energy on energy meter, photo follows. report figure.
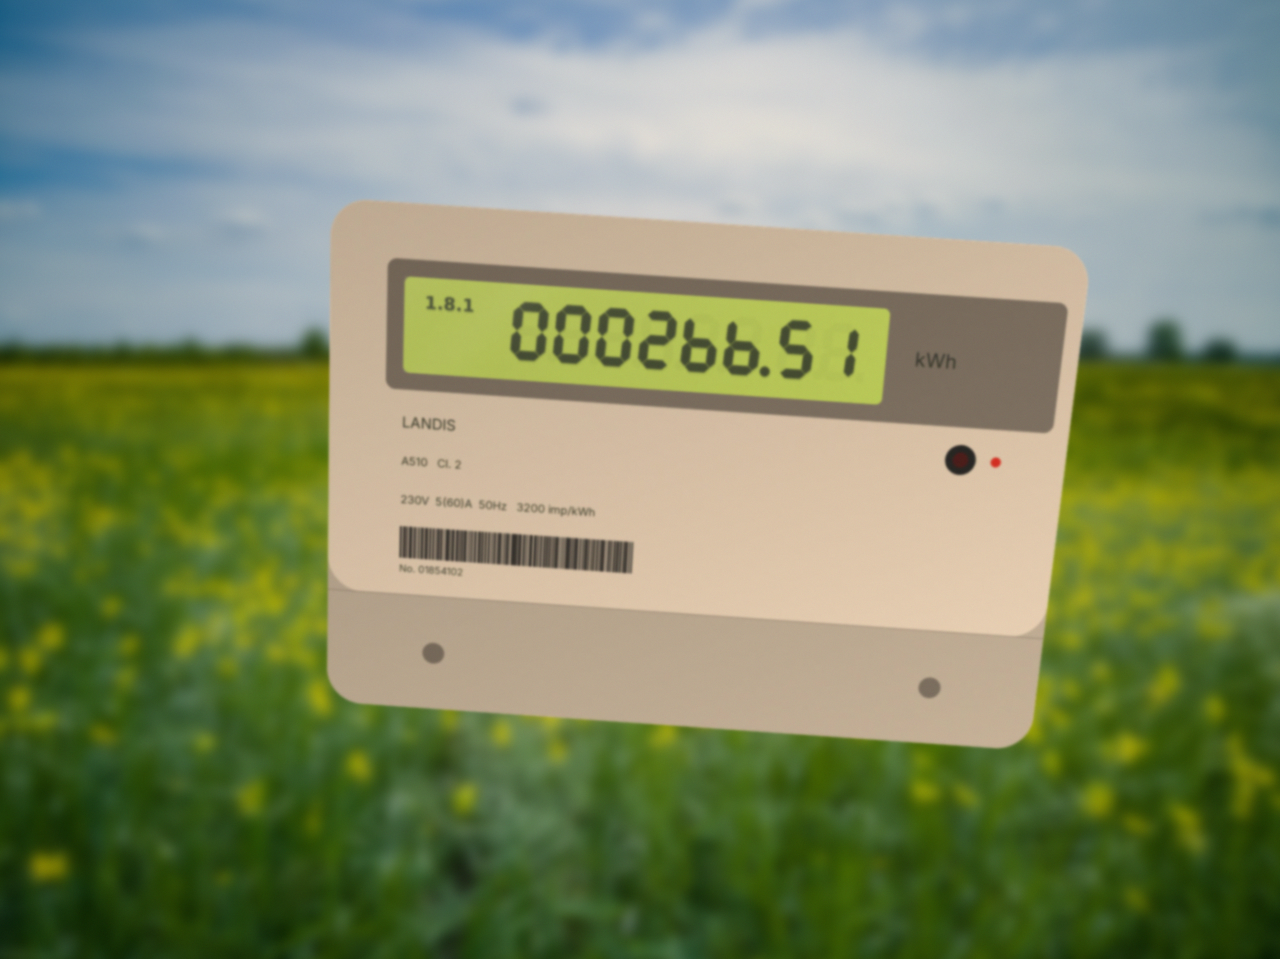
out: 266.51 kWh
